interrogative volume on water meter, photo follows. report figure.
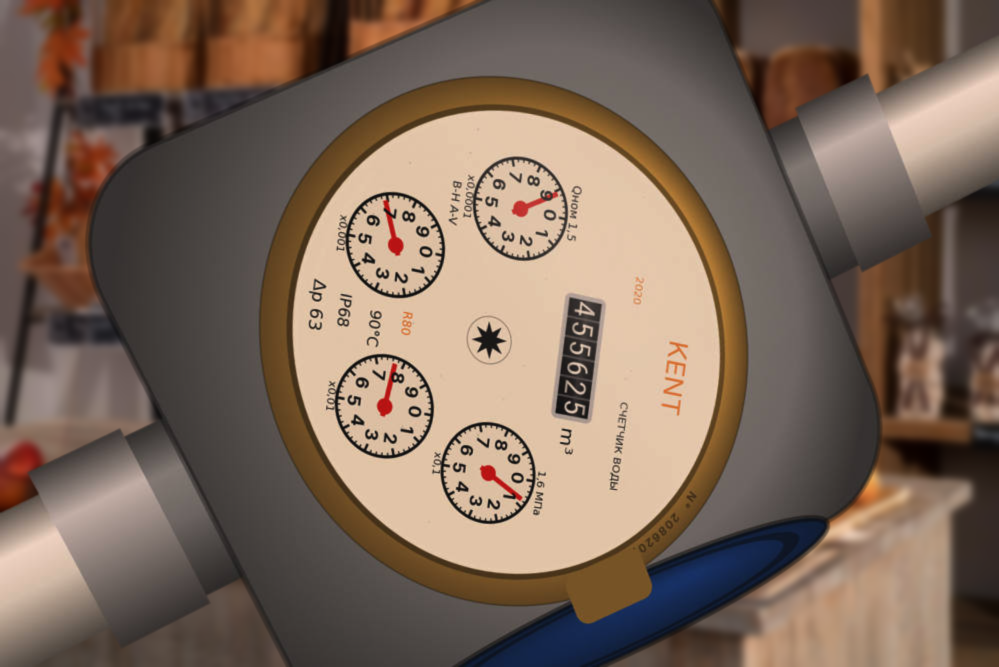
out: 455625.0769 m³
